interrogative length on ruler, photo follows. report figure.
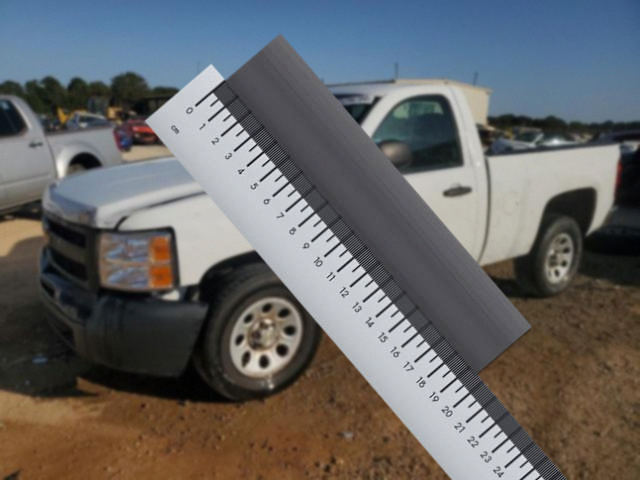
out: 19.5 cm
